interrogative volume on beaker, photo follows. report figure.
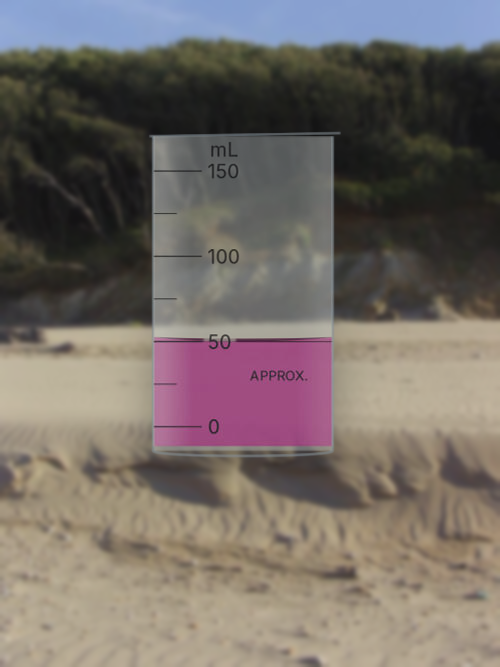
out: 50 mL
